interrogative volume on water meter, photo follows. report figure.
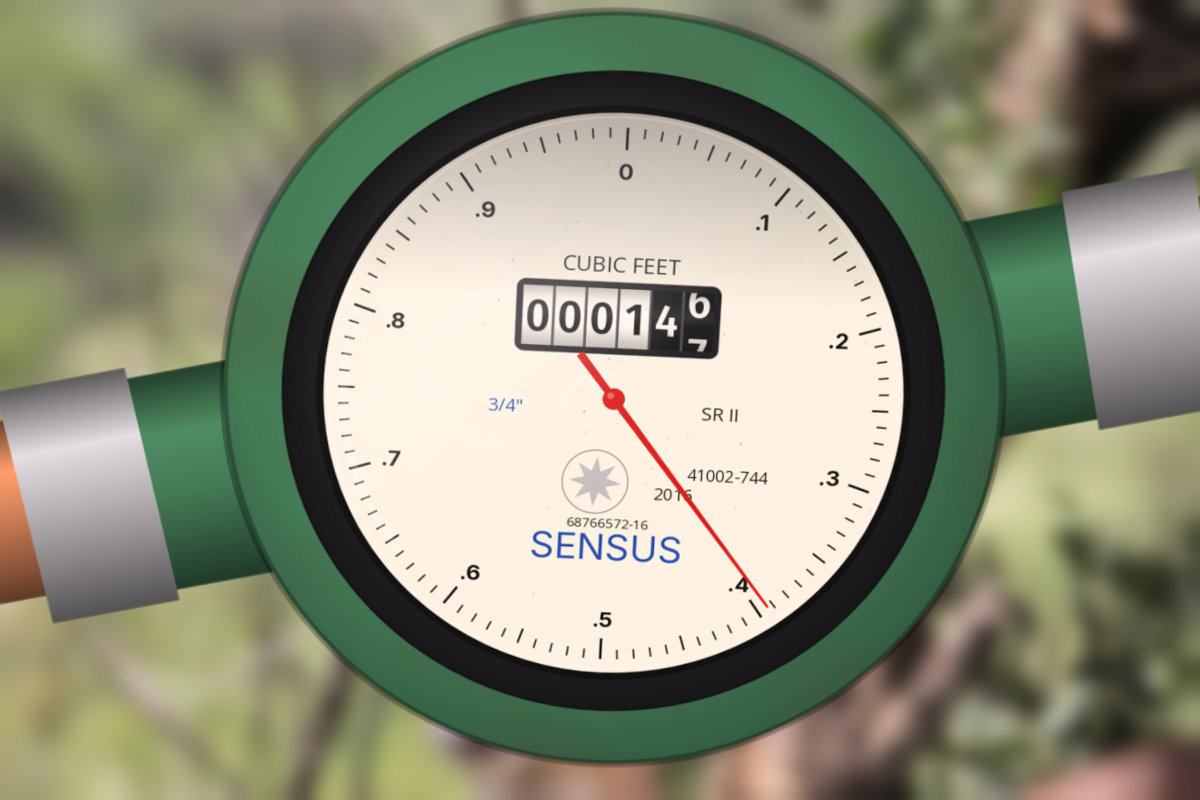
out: 146.39 ft³
